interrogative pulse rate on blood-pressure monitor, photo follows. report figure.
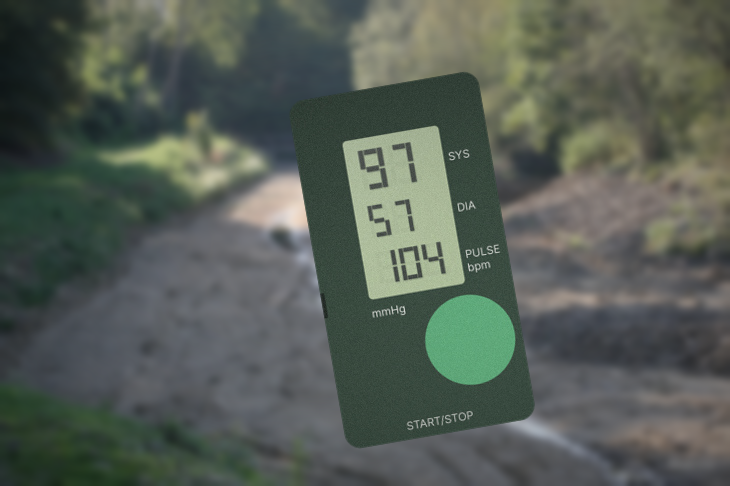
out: 104 bpm
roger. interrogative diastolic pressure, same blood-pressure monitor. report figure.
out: 57 mmHg
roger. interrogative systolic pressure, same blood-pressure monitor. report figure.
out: 97 mmHg
